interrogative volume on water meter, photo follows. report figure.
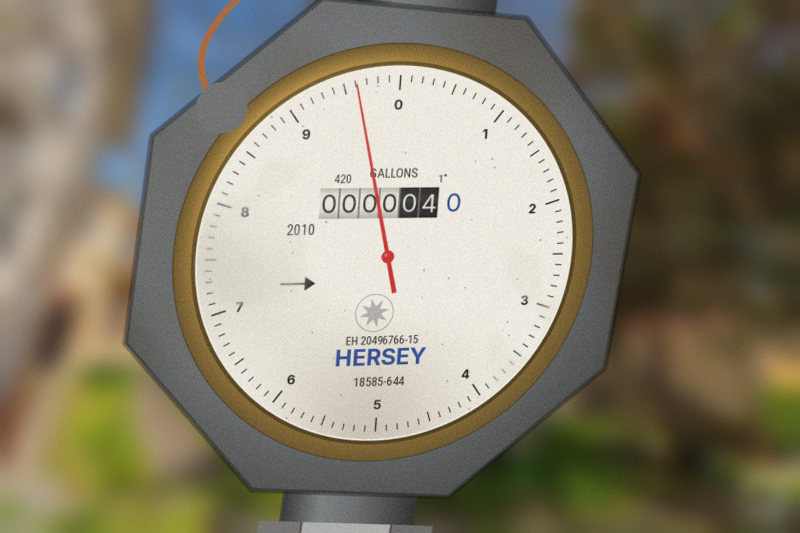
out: 39.6 gal
